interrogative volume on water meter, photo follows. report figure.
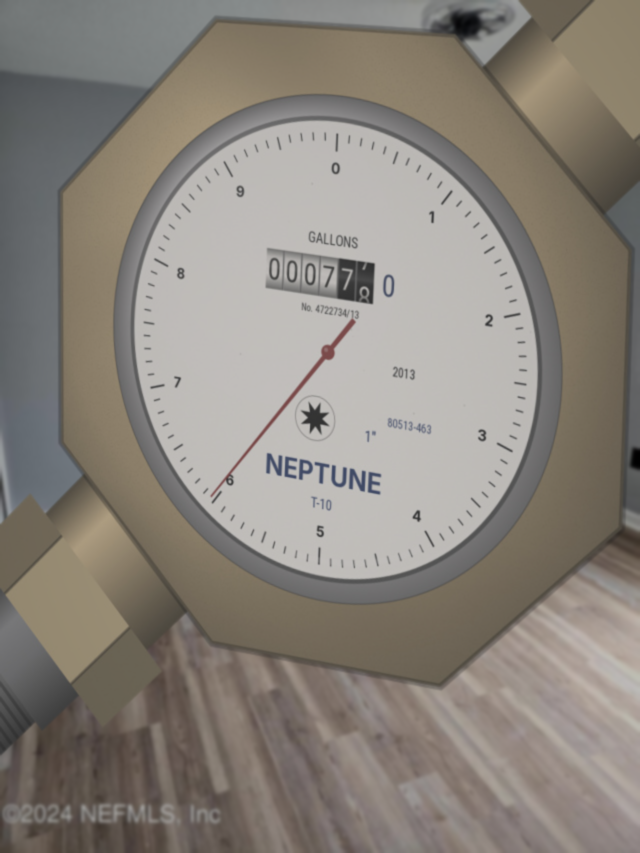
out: 7776.0 gal
